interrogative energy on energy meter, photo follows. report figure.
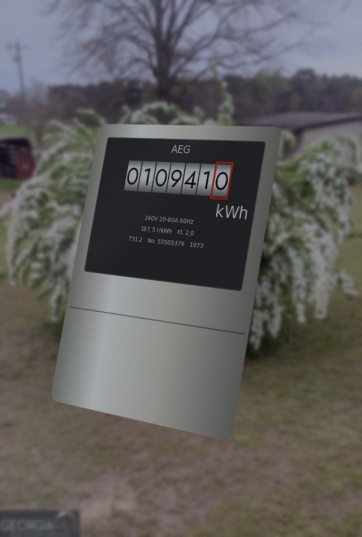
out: 10941.0 kWh
